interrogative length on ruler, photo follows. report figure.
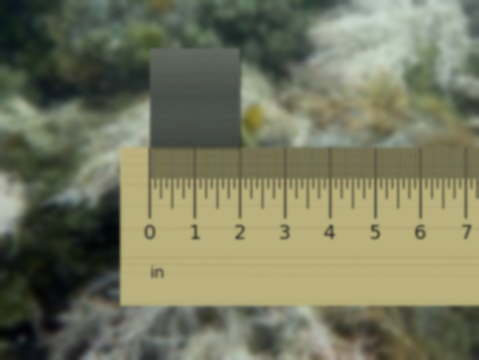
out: 2 in
